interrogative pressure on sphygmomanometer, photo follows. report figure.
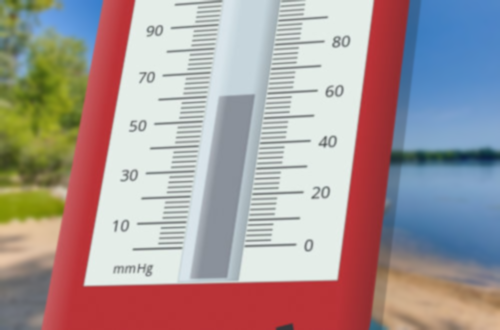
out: 60 mmHg
